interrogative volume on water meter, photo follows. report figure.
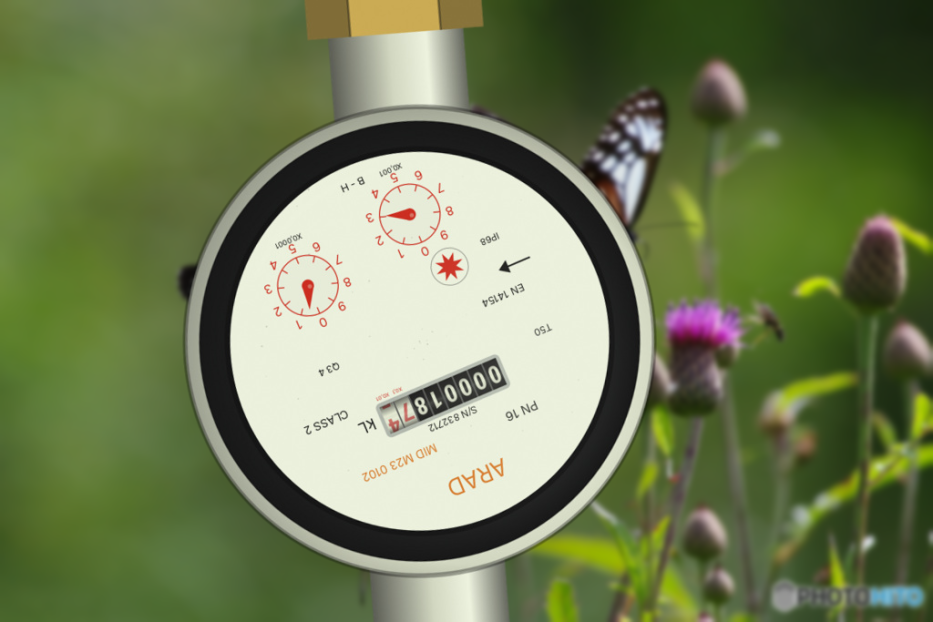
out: 18.7430 kL
